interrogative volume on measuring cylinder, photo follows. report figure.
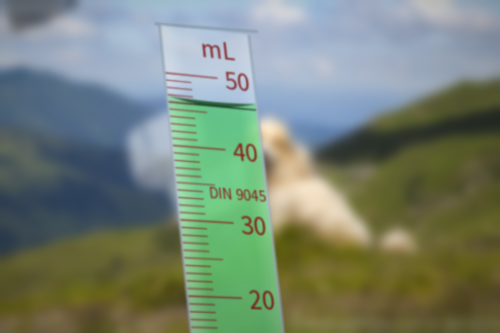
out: 46 mL
